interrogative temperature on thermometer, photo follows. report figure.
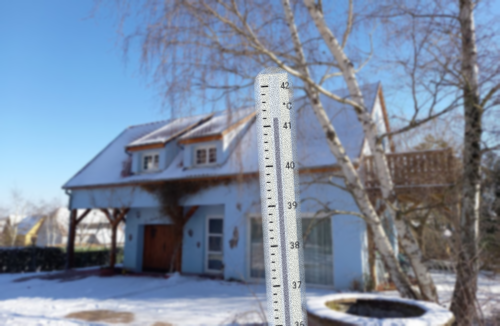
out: 41.2 °C
